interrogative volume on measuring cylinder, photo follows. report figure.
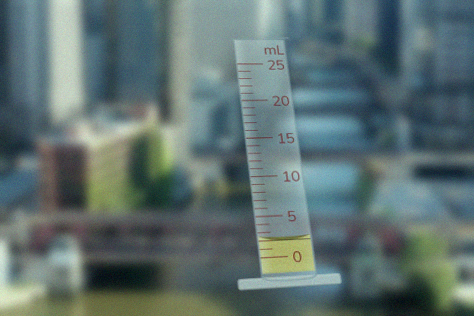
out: 2 mL
